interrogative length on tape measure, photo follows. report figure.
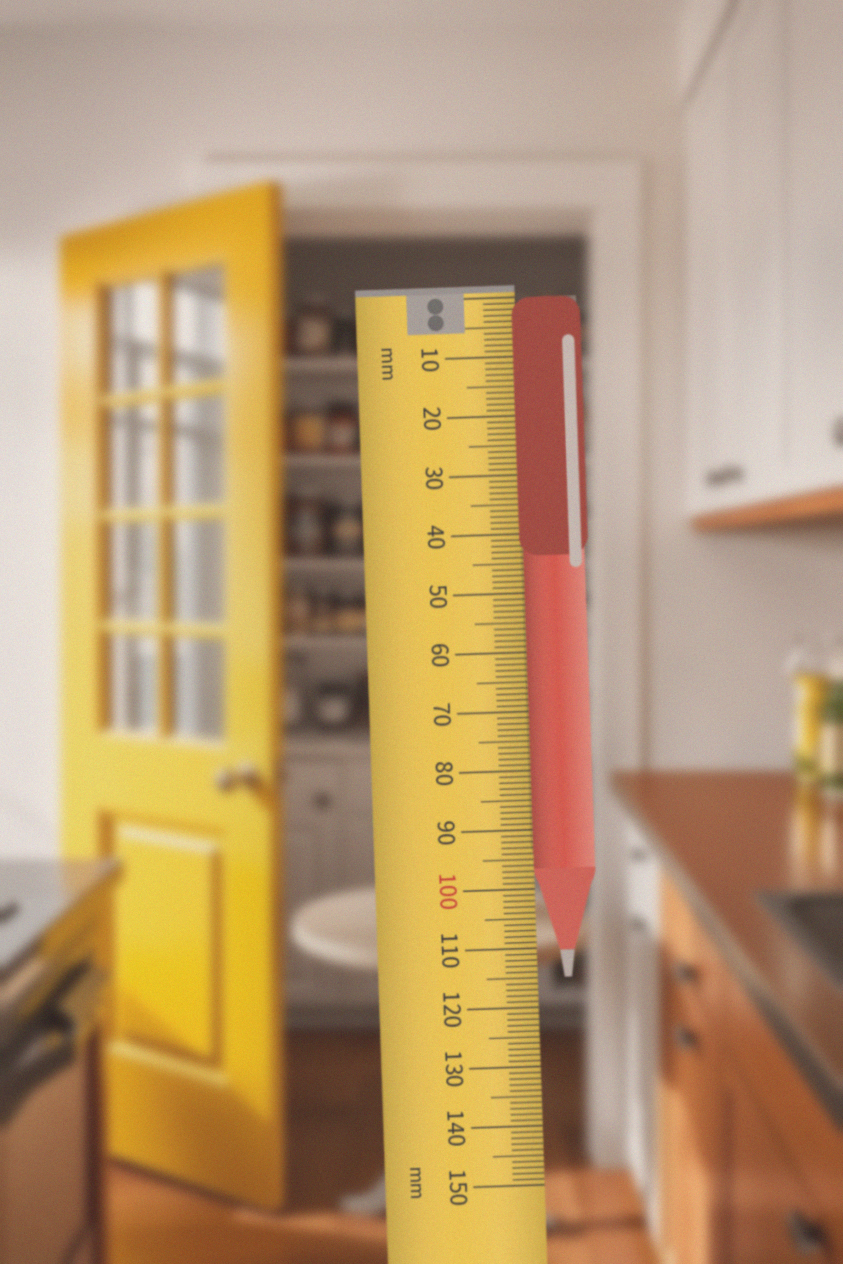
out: 115 mm
